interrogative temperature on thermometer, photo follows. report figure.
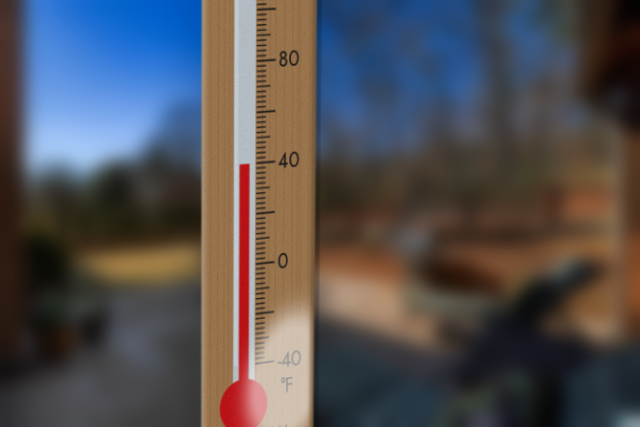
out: 40 °F
